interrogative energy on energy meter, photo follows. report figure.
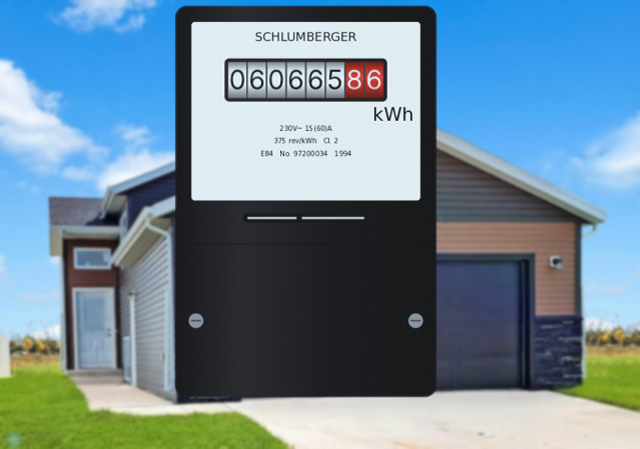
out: 60665.86 kWh
